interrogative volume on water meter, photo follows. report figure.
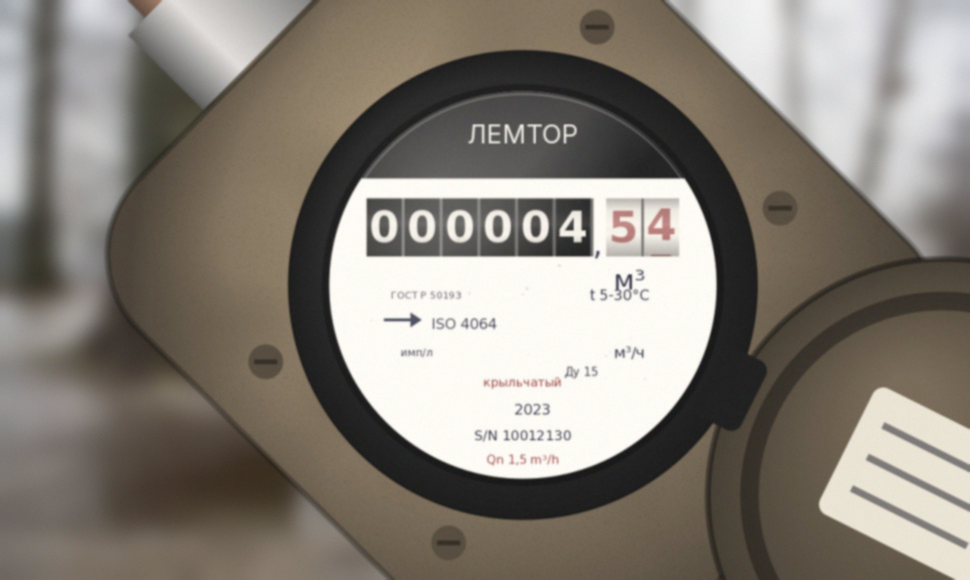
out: 4.54 m³
